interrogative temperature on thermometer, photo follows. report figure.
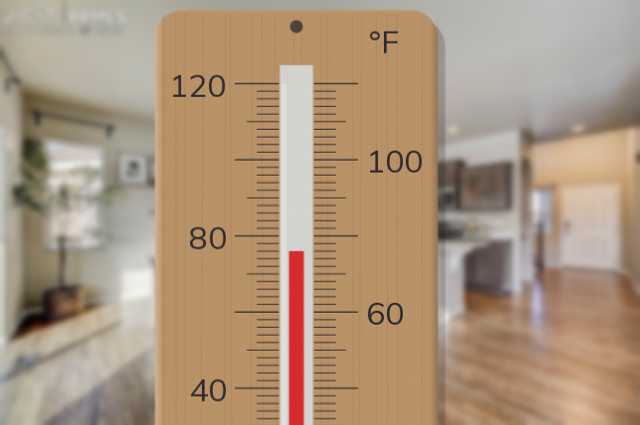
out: 76 °F
